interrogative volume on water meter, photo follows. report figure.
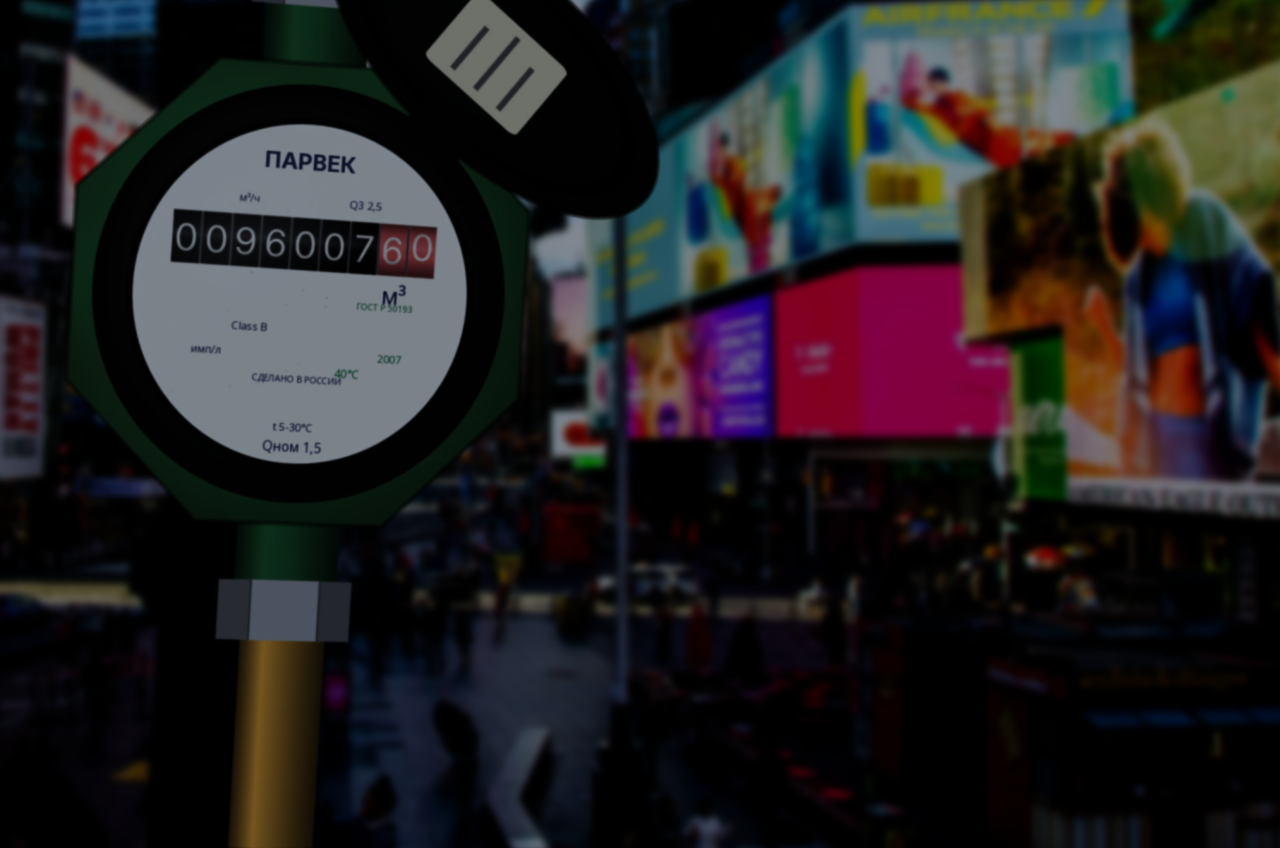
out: 96007.60 m³
